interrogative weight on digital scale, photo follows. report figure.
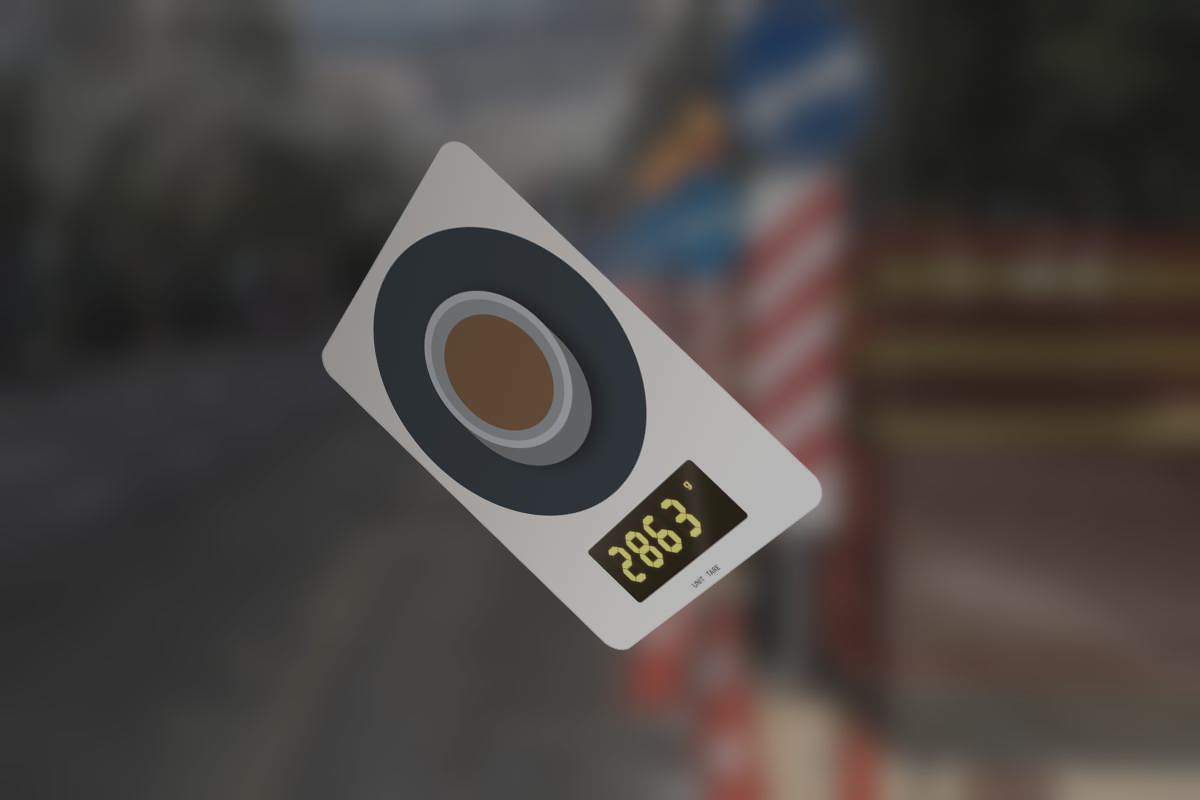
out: 2863 g
